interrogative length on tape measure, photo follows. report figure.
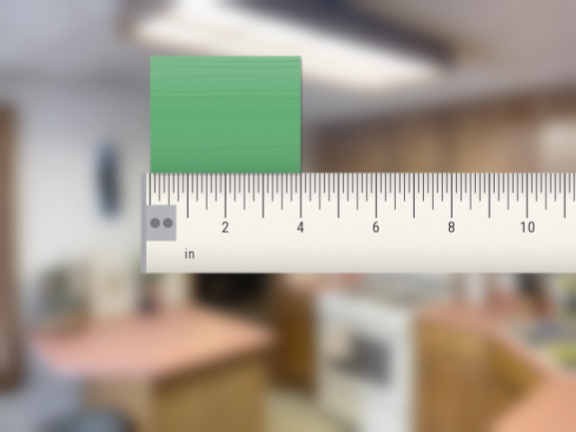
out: 4 in
